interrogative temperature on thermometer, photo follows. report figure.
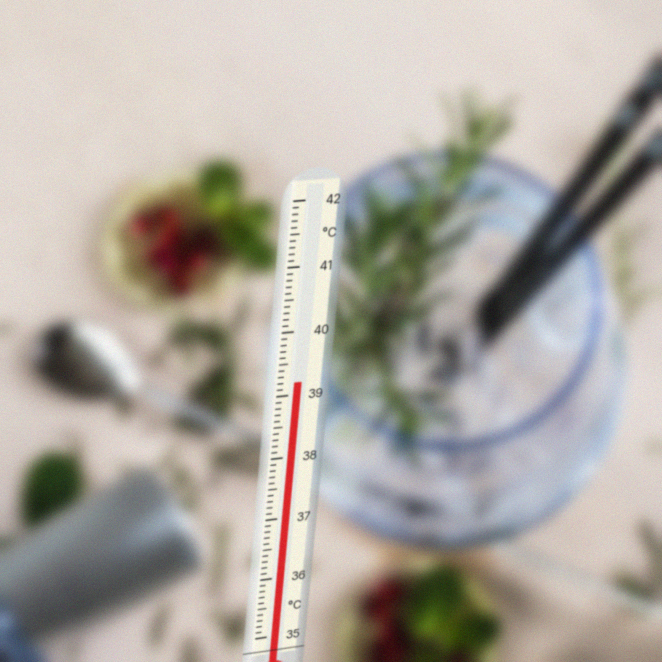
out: 39.2 °C
